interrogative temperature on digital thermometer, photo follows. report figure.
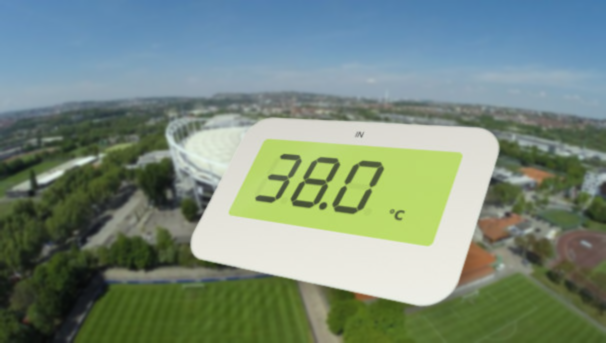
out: 38.0 °C
